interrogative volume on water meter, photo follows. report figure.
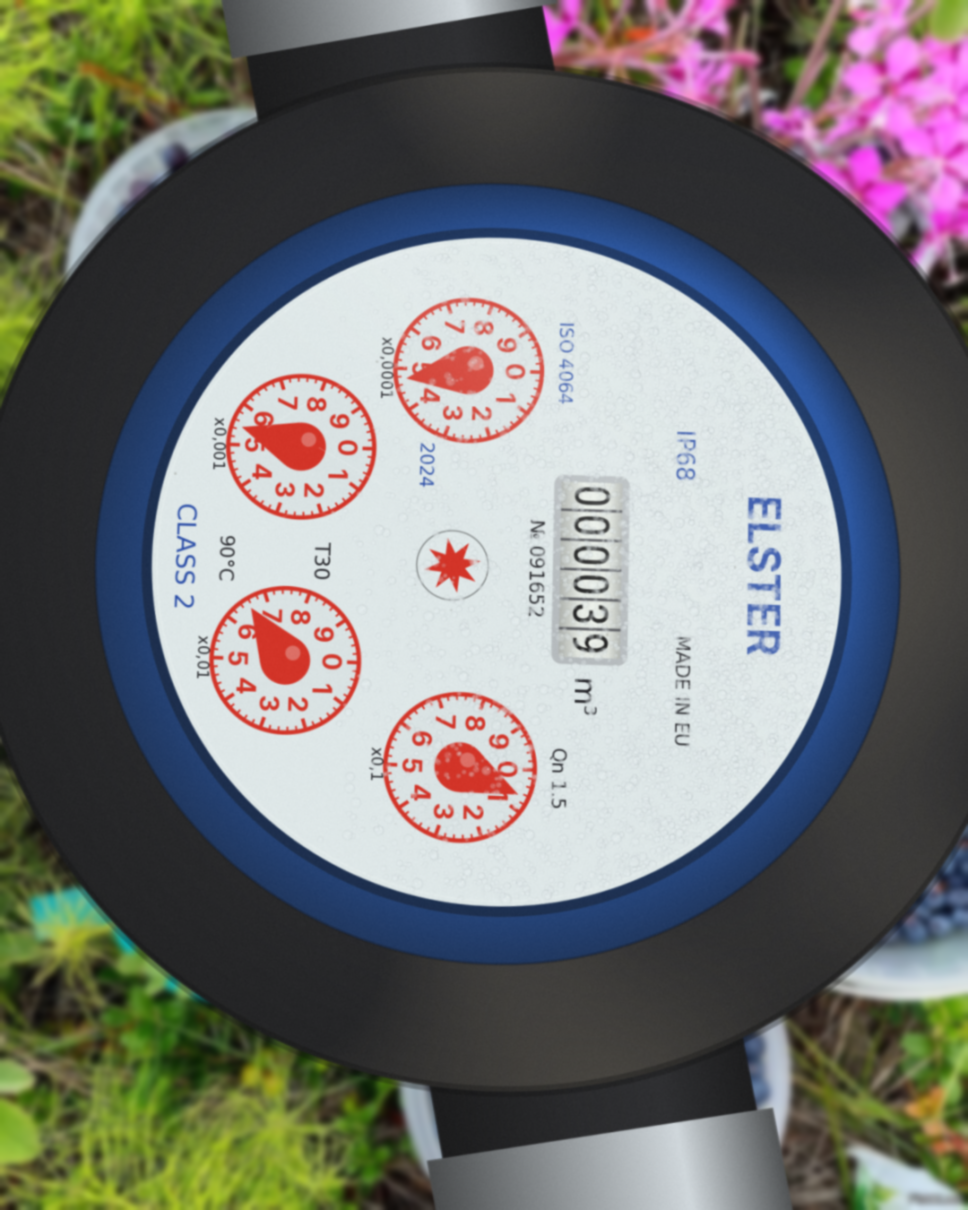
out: 39.0654 m³
